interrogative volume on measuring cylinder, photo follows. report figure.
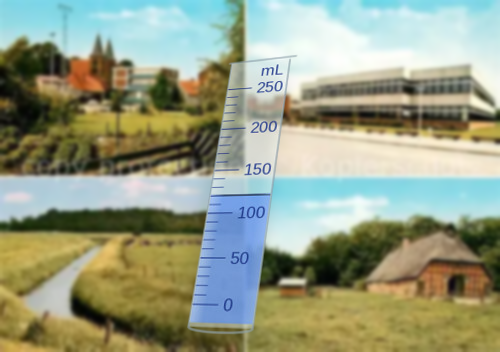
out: 120 mL
